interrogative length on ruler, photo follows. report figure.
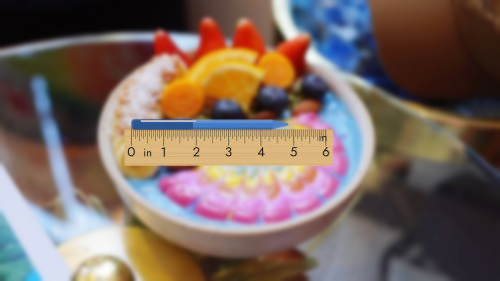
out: 5 in
